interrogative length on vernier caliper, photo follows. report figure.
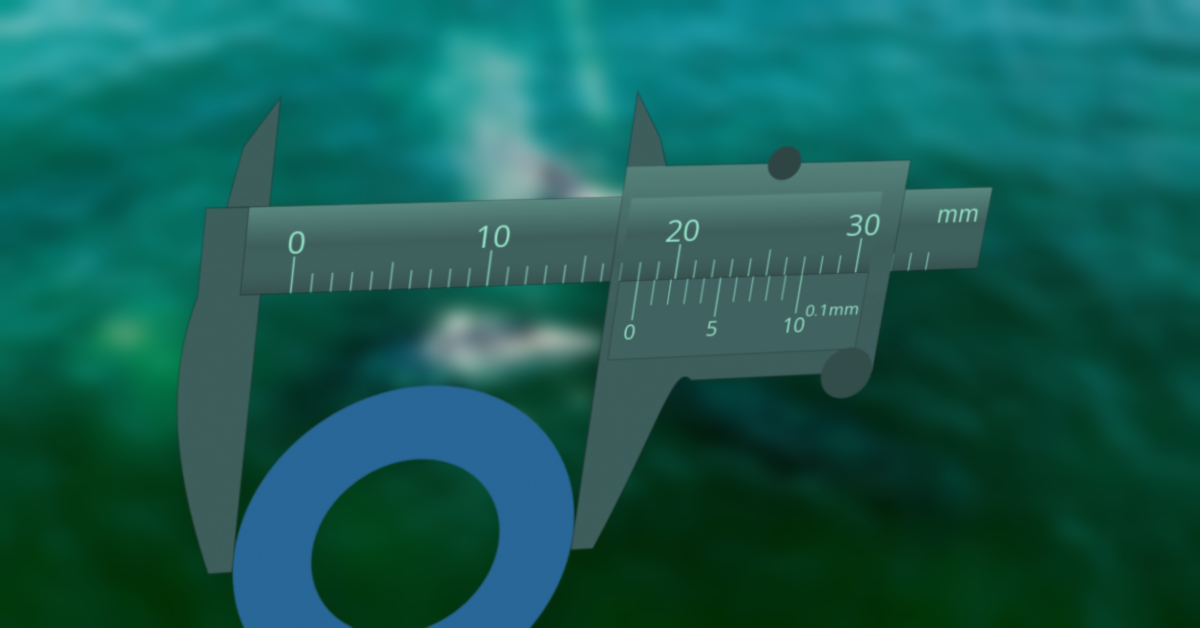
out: 18.0 mm
